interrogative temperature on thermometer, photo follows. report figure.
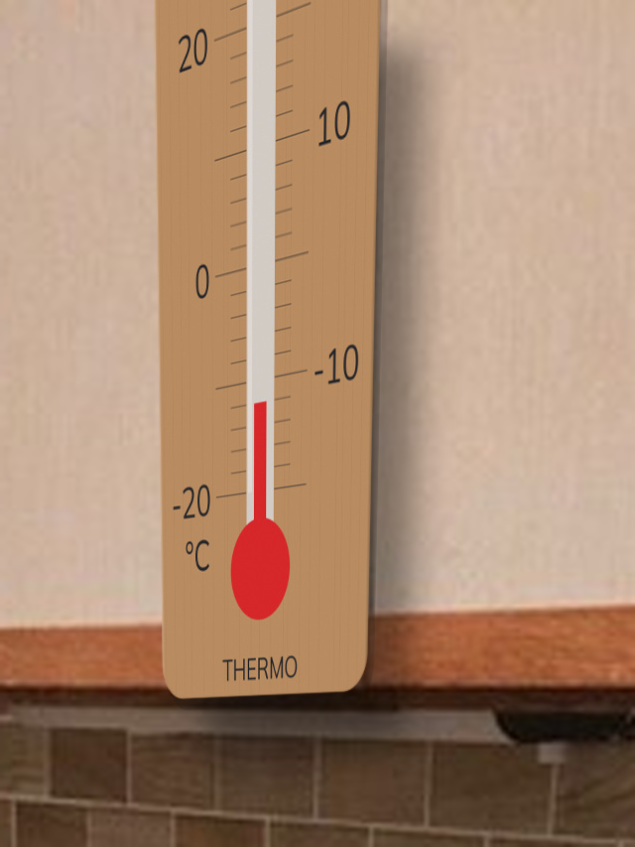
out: -12 °C
